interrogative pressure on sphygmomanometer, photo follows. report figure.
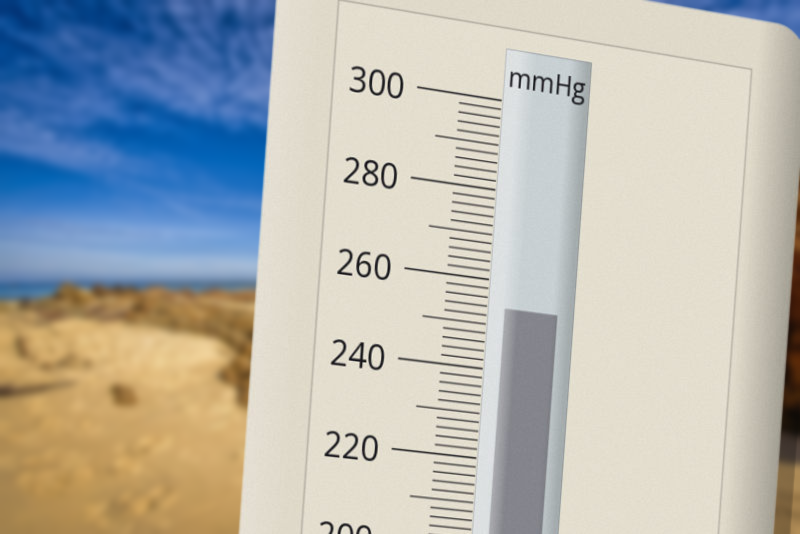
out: 254 mmHg
